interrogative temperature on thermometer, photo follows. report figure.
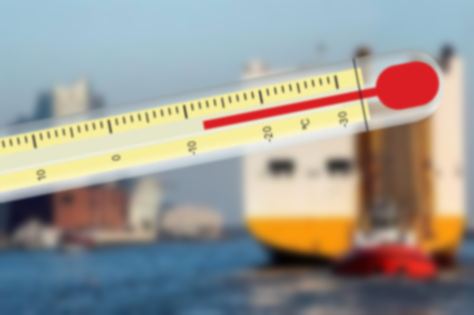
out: -12 °C
